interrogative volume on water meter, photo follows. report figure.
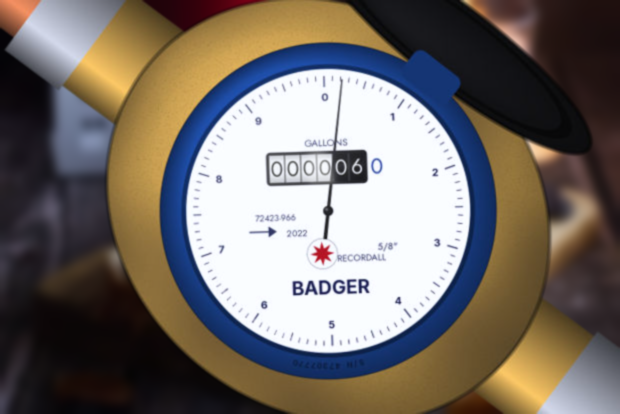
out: 60.2 gal
